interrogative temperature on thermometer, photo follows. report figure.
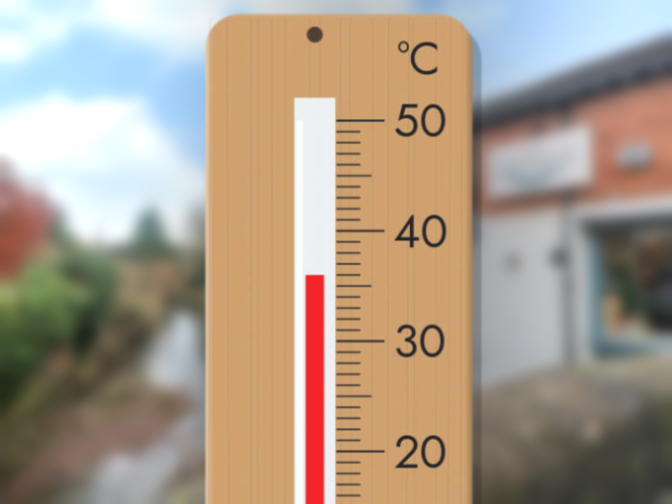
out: 36 °C
